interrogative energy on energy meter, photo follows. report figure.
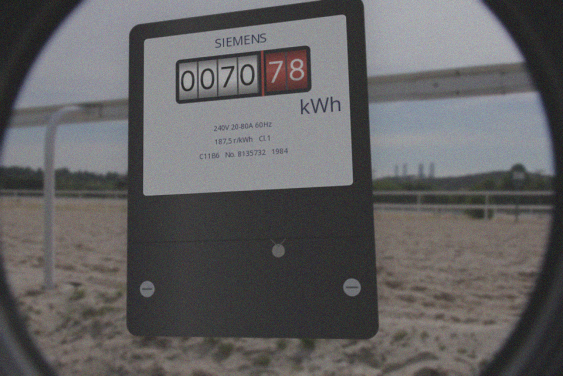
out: 70.78 kWh
